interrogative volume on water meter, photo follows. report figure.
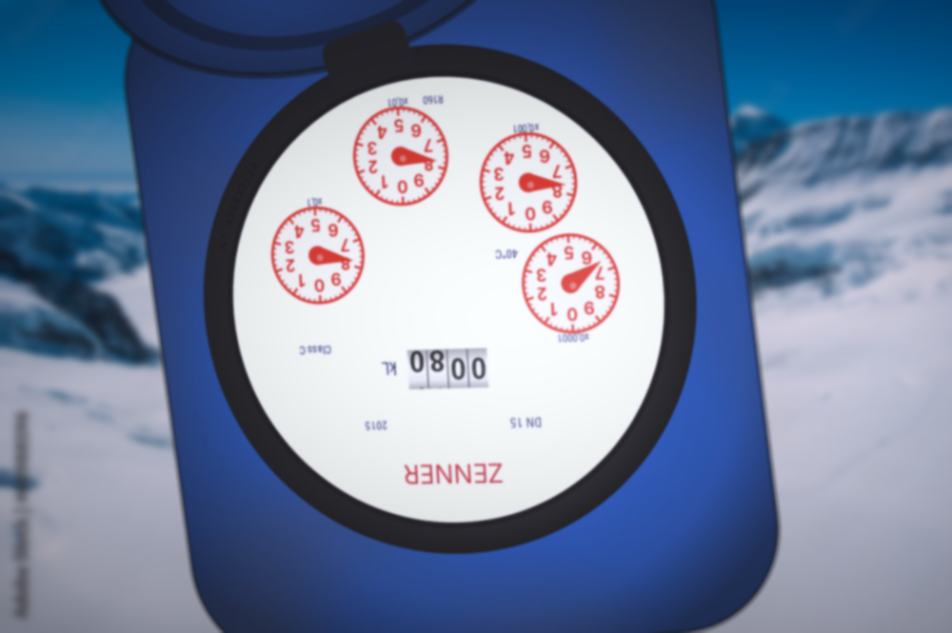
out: 79.7776 kL
